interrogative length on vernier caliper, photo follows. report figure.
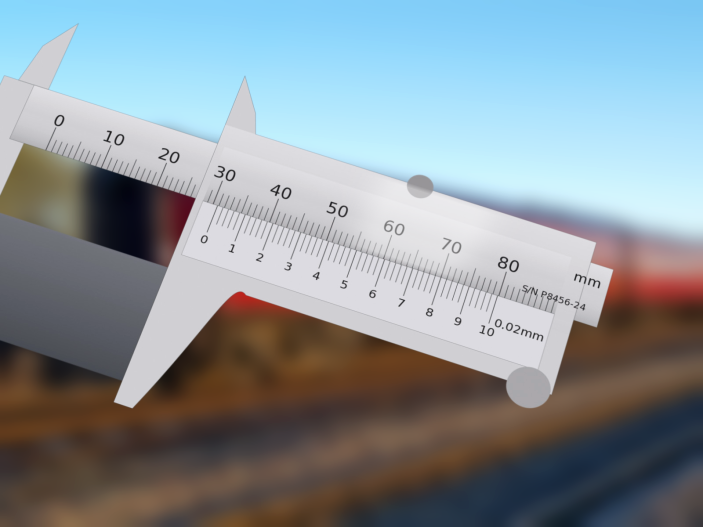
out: 30.8 mm
